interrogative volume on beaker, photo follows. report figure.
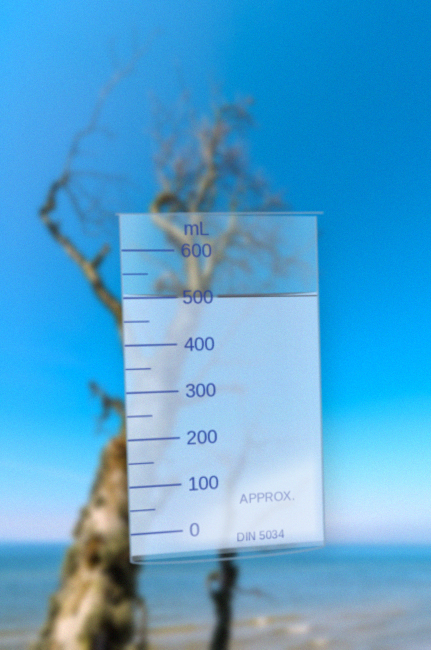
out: 500 mL
